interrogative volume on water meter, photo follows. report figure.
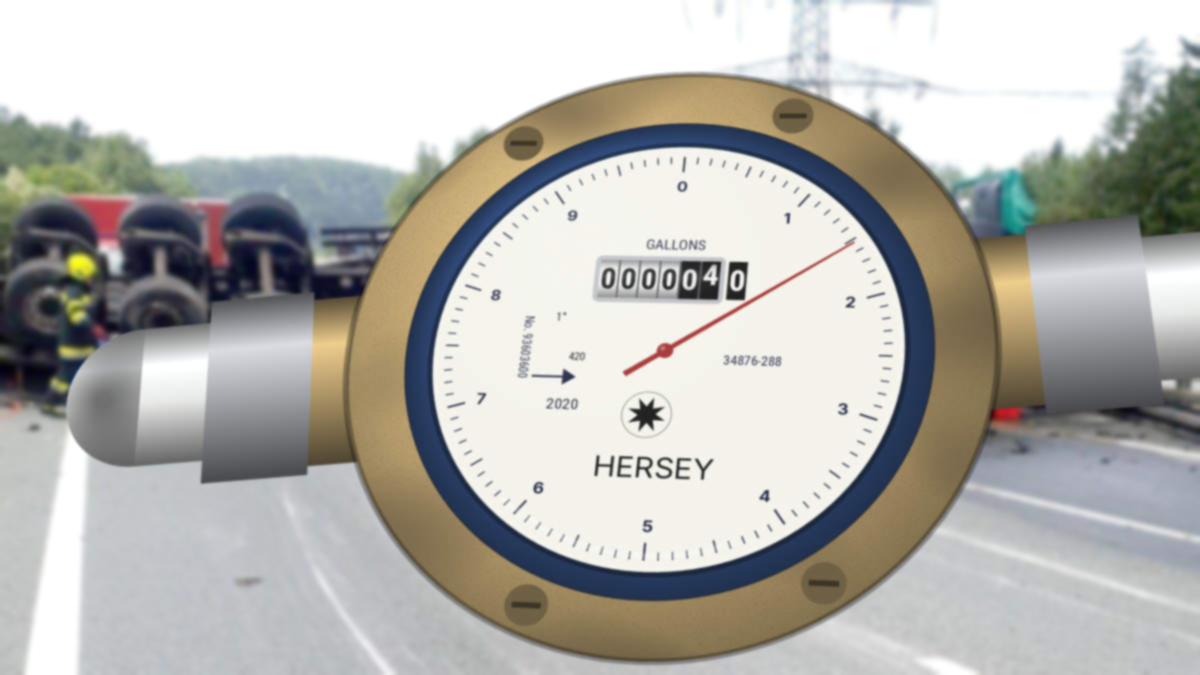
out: 41.5 gal
